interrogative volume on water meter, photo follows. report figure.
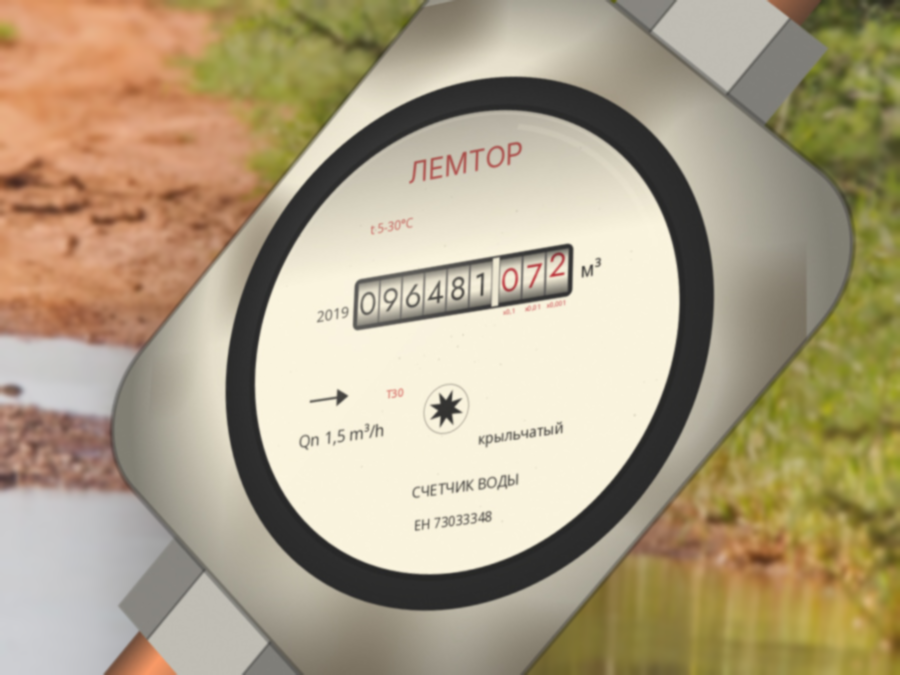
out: 96481.072 m³
